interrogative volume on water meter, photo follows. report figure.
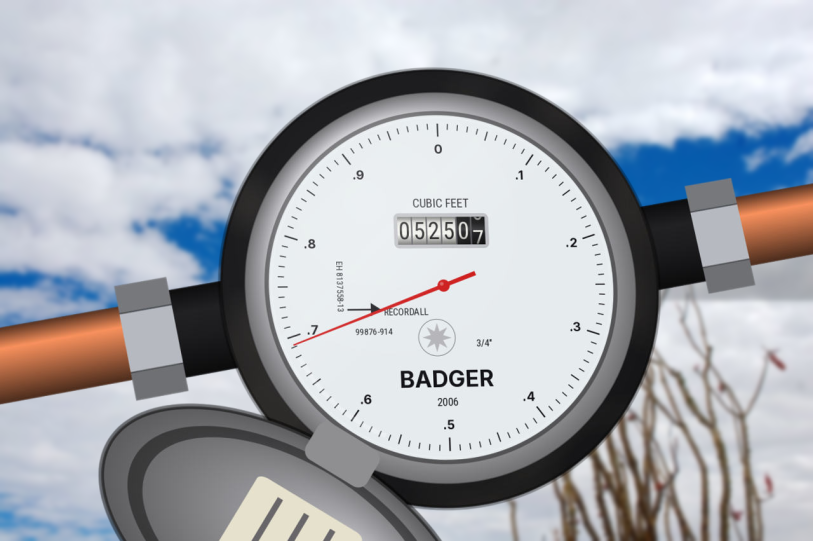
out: 52506.69 ft³
